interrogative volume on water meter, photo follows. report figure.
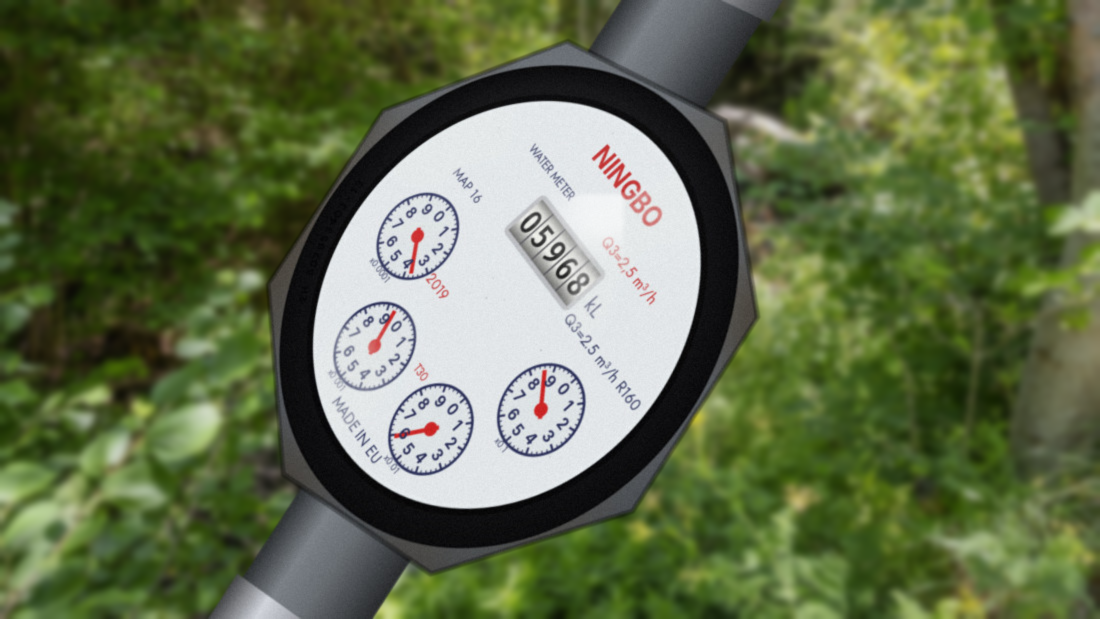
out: 5968.8593 kL
